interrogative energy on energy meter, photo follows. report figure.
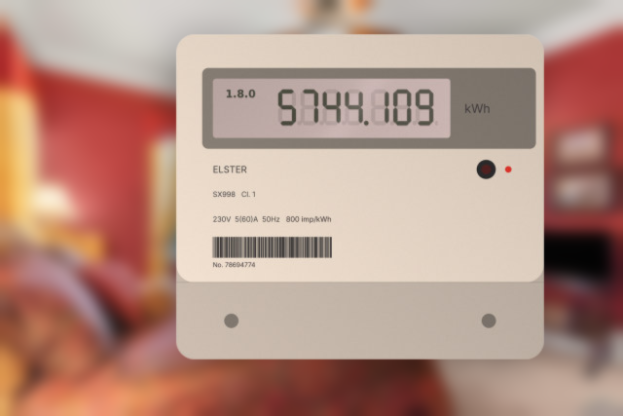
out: 5744.109 kWh
